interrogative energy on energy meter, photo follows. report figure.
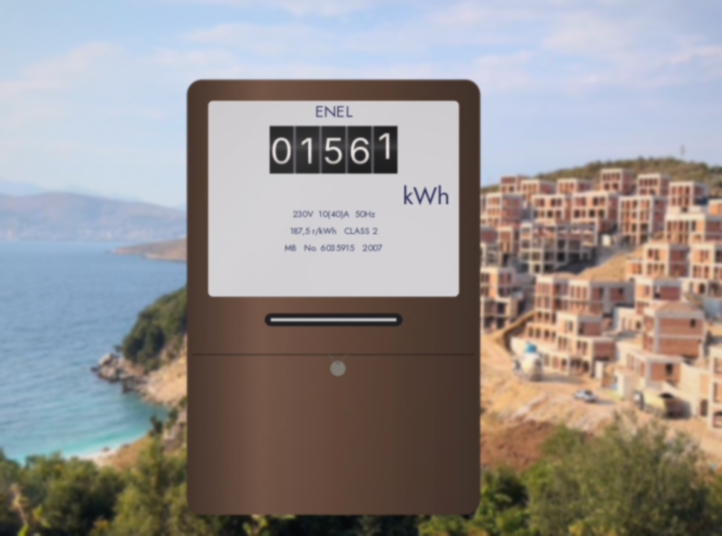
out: 1561 kWh
